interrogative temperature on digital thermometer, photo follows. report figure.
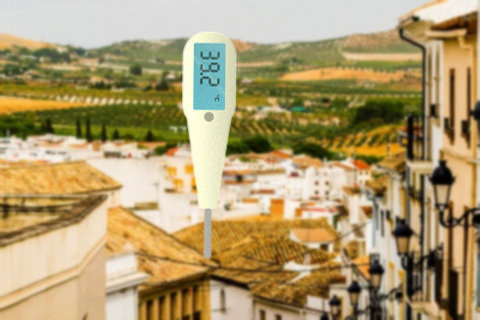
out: 39.2 °C
